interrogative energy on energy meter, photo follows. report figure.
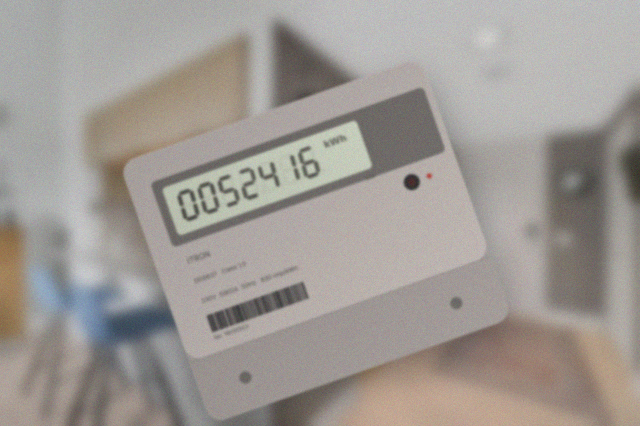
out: 52416 kWh
